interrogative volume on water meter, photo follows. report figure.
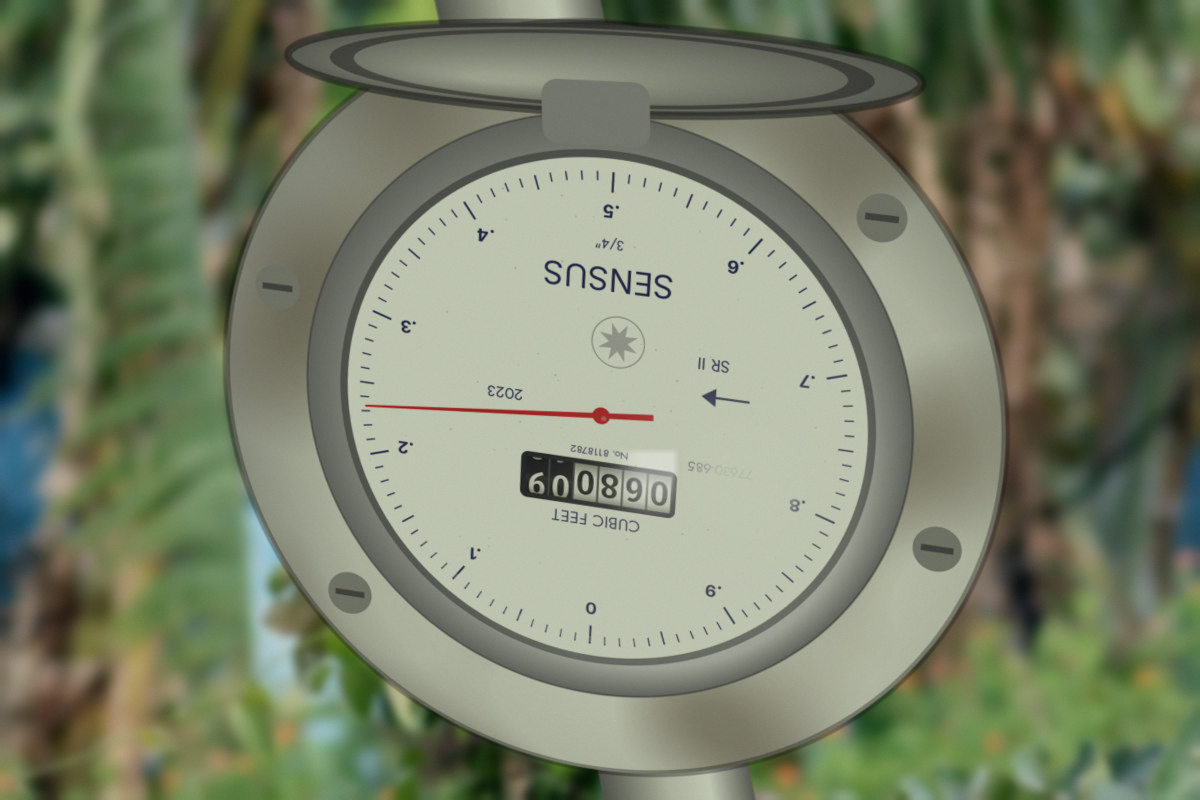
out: 68009.23 ft³
